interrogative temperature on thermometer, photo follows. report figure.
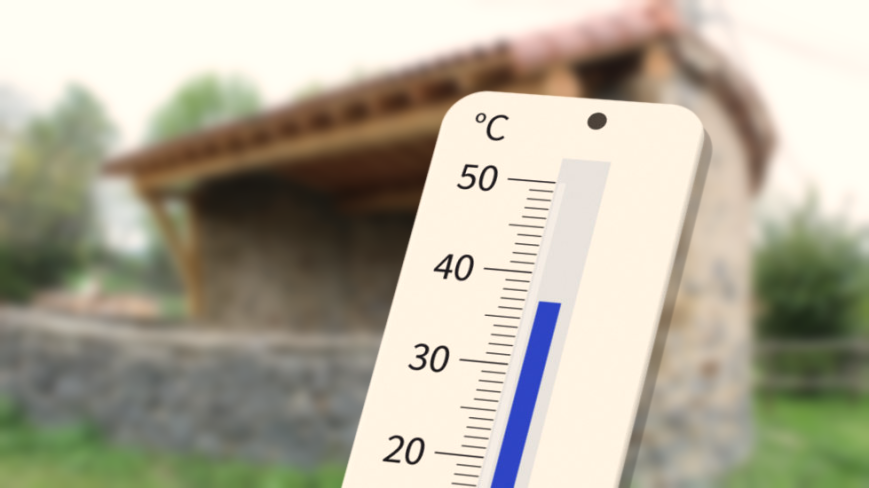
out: 37 °C
